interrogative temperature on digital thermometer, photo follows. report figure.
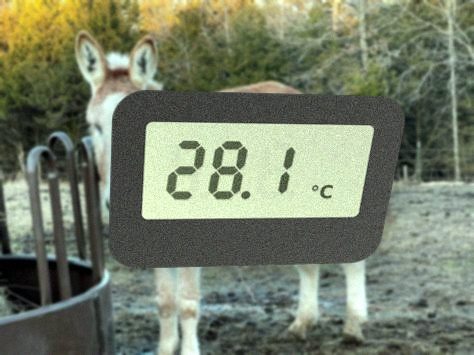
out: 28.1 °C
